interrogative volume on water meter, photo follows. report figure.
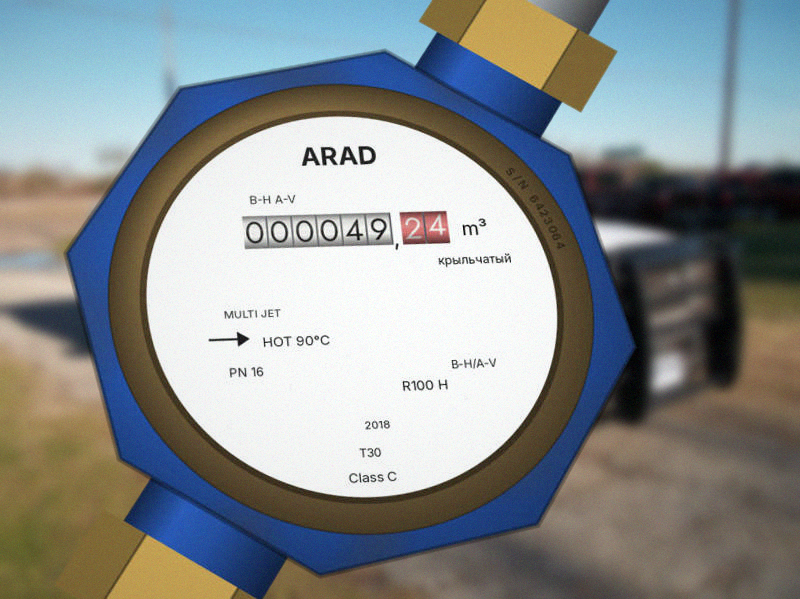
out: 49.24 m³
